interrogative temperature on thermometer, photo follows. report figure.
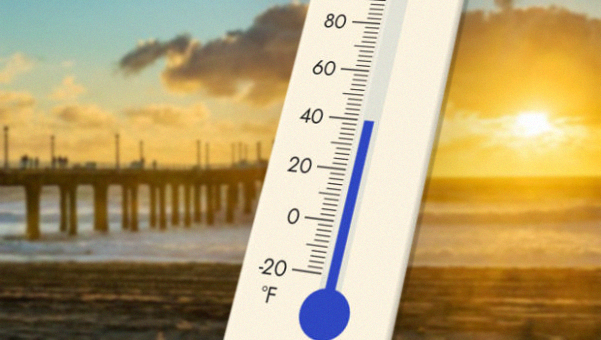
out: 40 °F
